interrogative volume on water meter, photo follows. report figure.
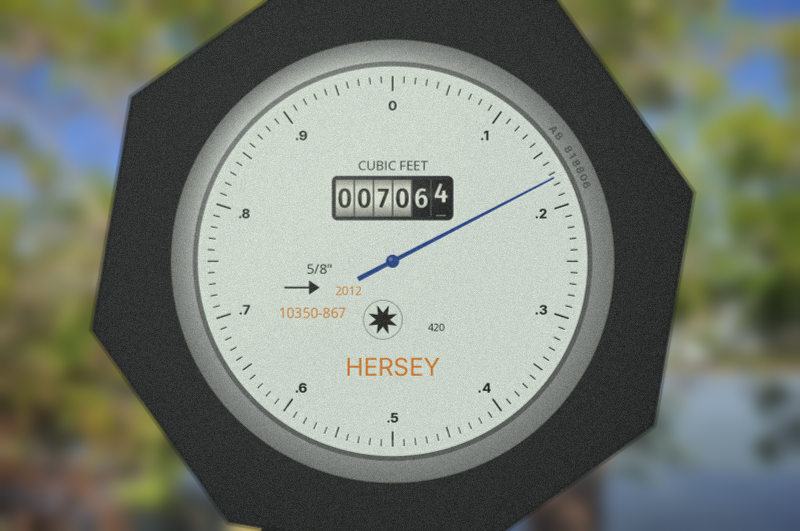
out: 7064.17 ft³
